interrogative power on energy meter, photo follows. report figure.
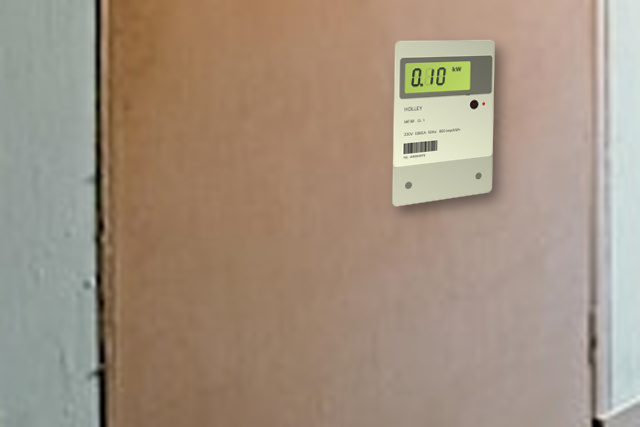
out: 0.10 kW
